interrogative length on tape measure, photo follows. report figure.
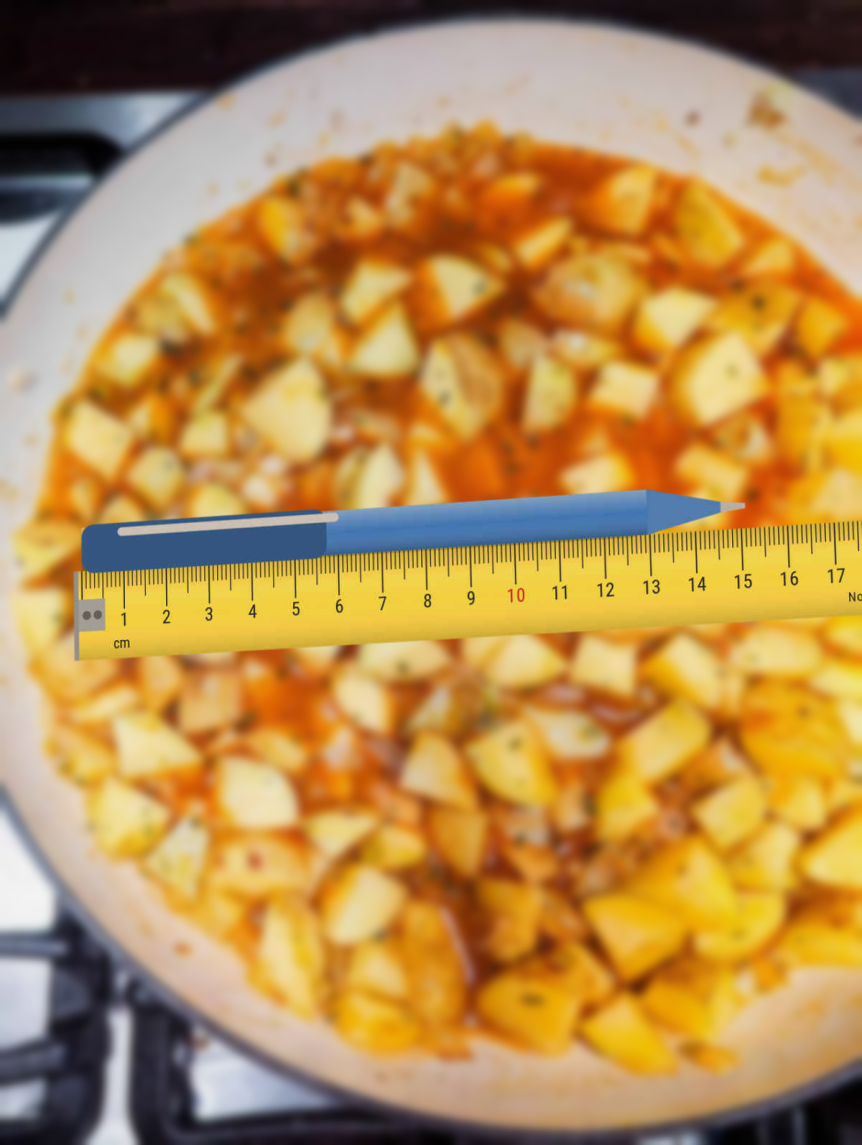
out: 15.1 cm
